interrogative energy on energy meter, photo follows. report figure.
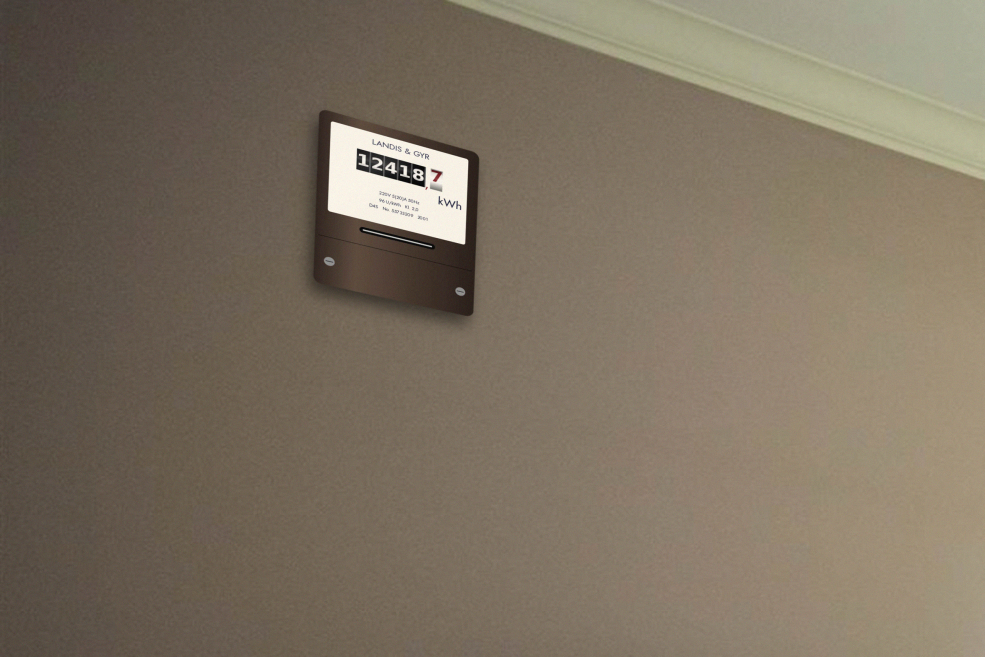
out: 12418.7 kWh
